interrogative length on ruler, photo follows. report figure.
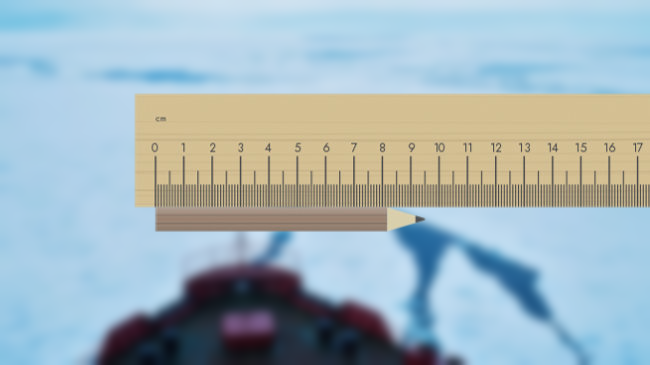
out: 9.5 cm
